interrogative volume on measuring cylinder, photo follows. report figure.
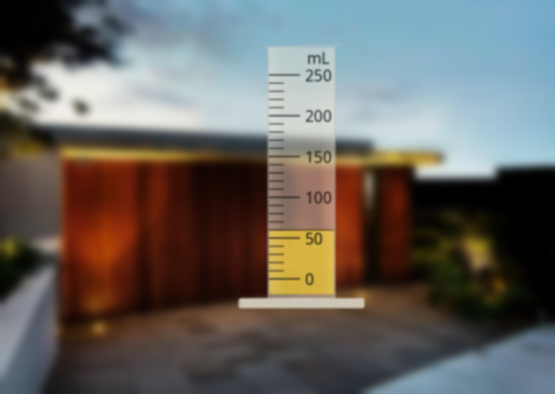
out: 60 mL
